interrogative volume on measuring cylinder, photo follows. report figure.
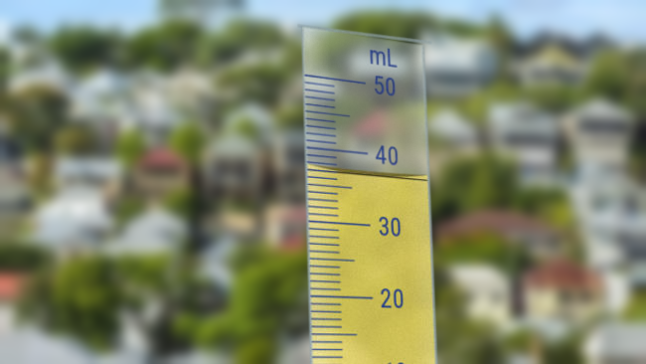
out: 37 mL
